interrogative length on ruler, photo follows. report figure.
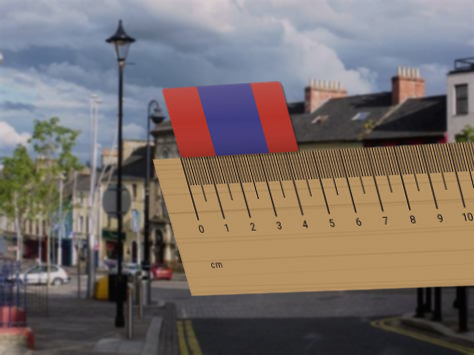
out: 4.5 cm
